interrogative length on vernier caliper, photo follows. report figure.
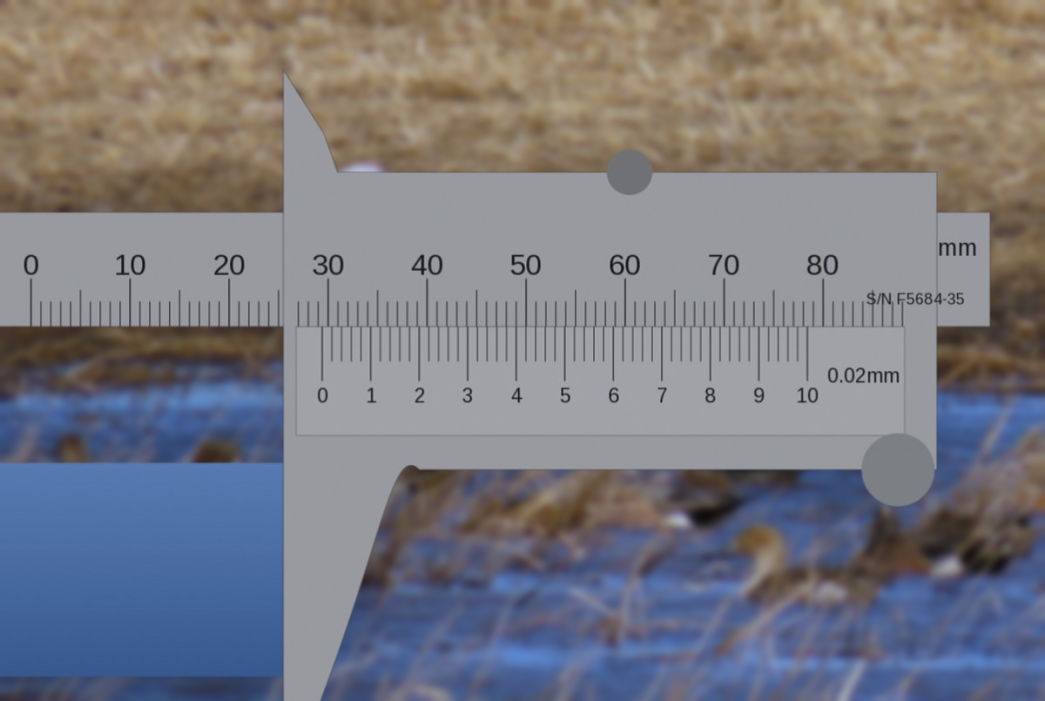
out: 29.4 mm
